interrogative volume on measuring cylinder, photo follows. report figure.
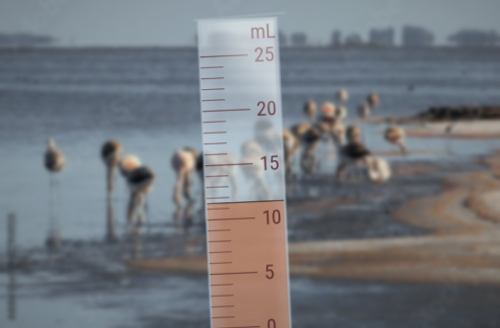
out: 11.5 mL
